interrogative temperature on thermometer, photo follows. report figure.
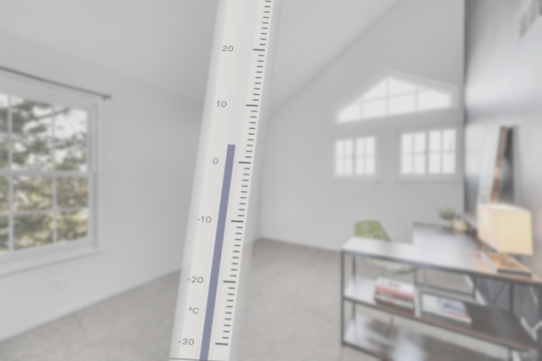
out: 3 °C
